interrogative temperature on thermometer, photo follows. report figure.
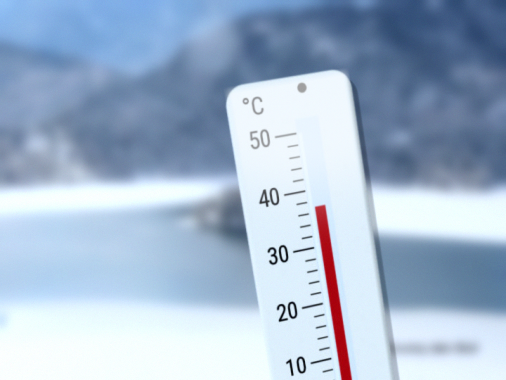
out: 37 °C
